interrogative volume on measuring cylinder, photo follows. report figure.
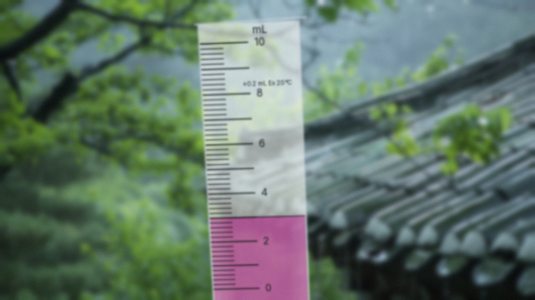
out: 3 mL
